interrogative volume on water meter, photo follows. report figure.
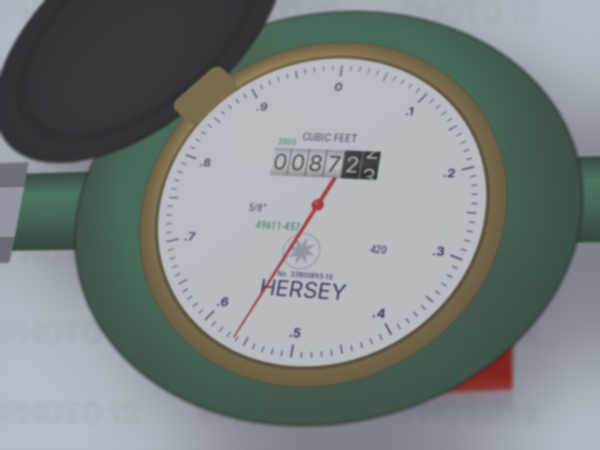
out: 8722.56 ft³
